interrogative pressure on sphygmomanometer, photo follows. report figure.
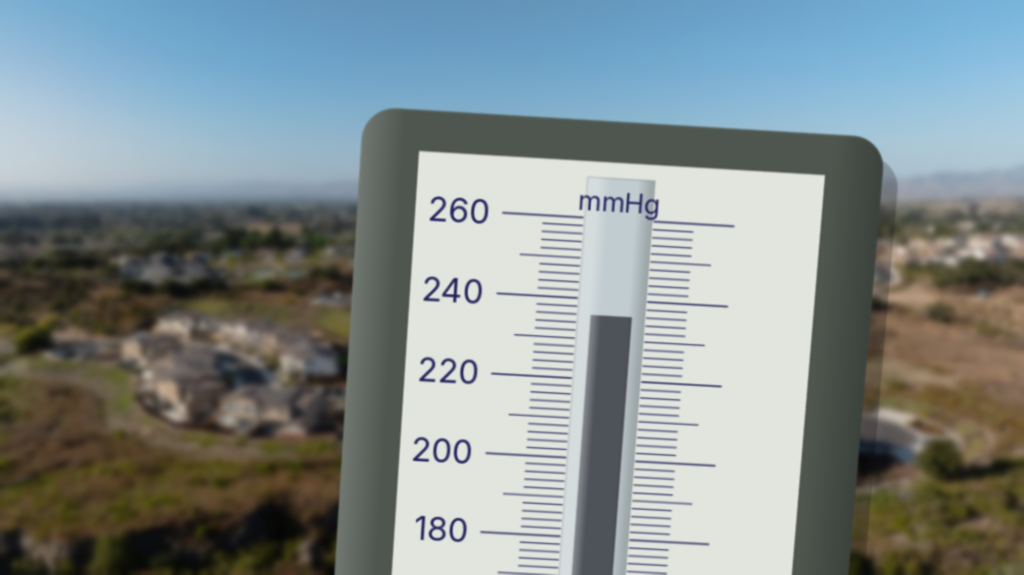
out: 236 mmHg
